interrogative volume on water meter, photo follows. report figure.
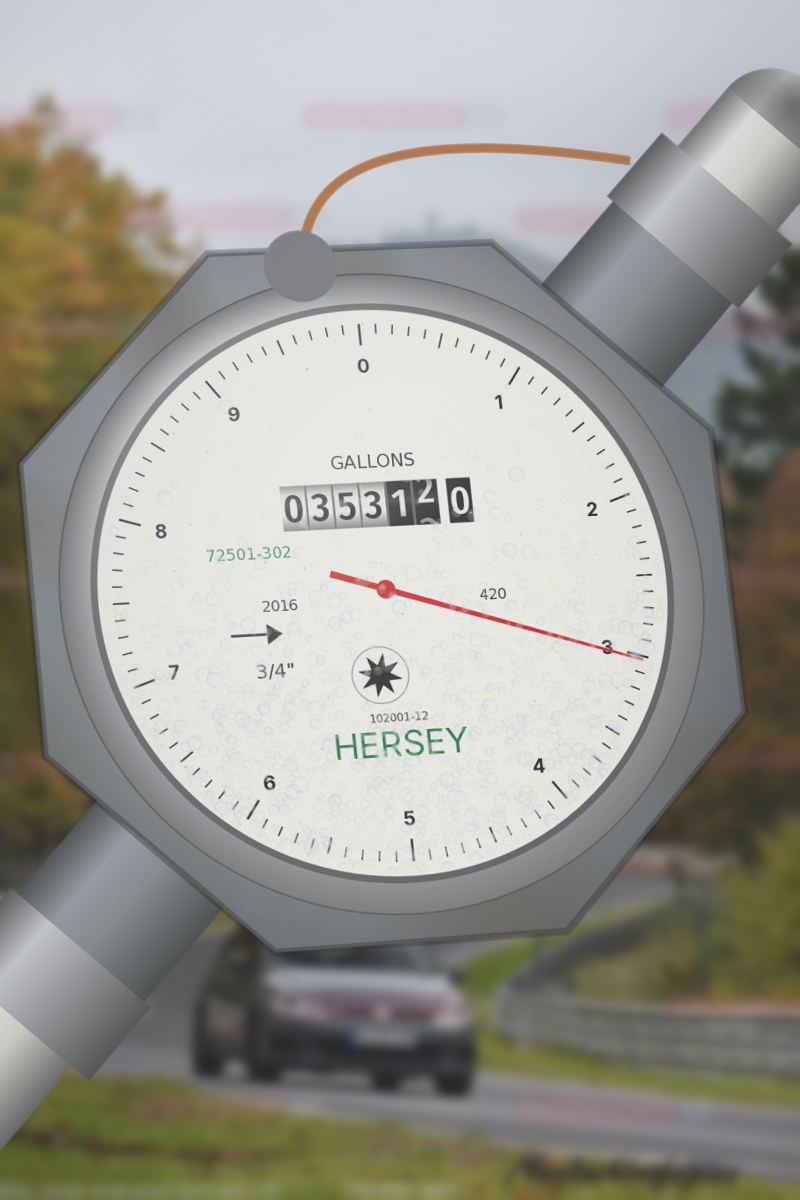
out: 353123.0 gal
